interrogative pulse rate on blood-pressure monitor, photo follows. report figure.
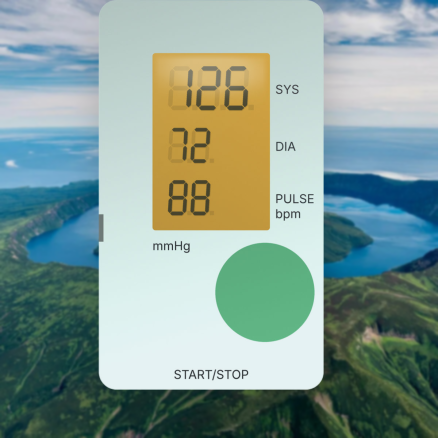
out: 88 bpm
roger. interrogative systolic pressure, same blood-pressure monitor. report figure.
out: 126 mmHg
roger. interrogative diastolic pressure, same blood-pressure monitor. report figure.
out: 72 mmHg
